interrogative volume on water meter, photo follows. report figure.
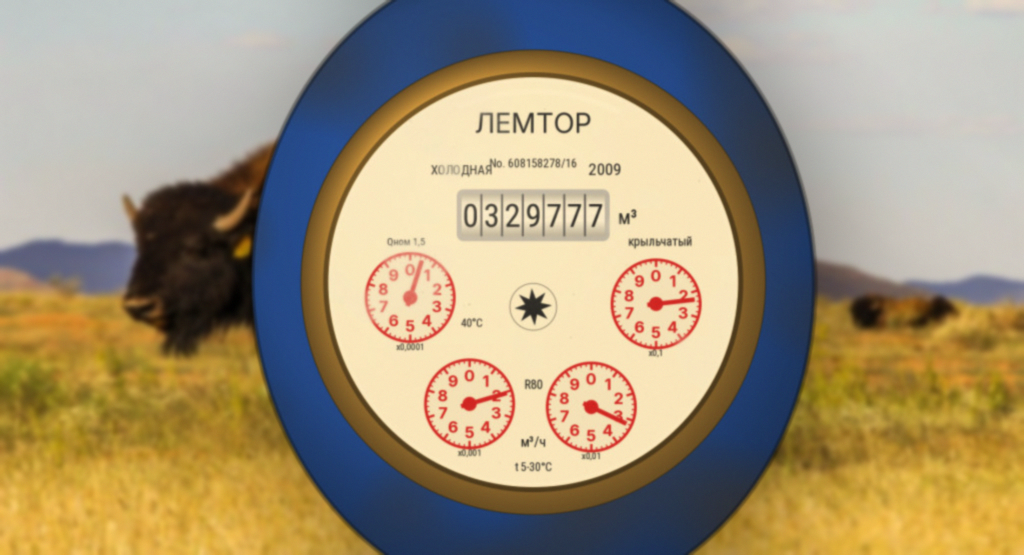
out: 329777.2320 m³
